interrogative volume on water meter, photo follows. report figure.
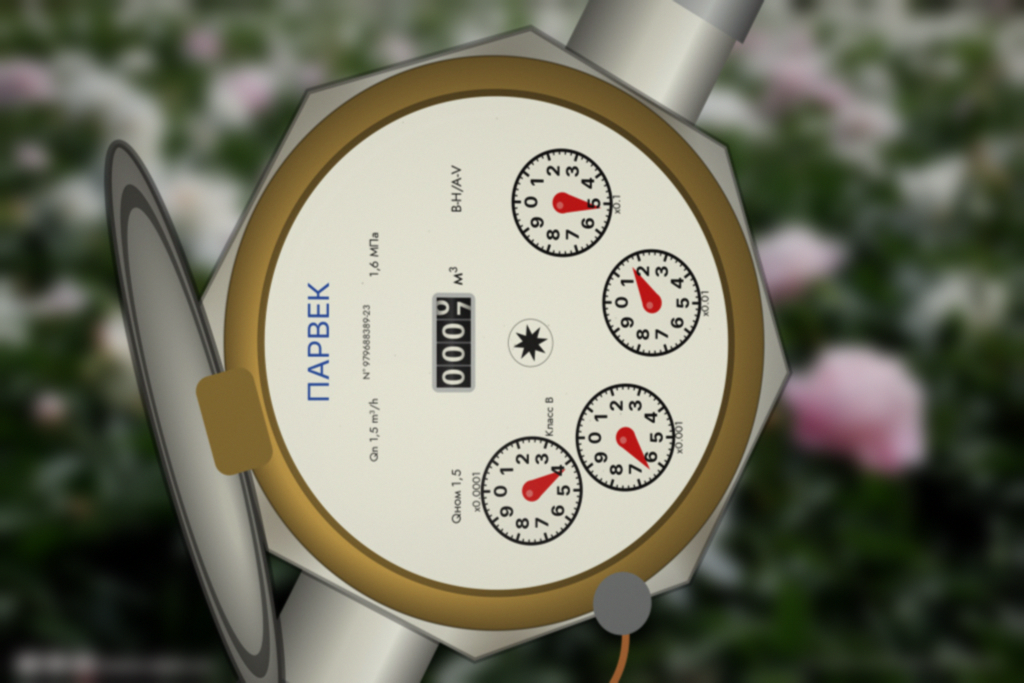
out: 6.5164 m³
